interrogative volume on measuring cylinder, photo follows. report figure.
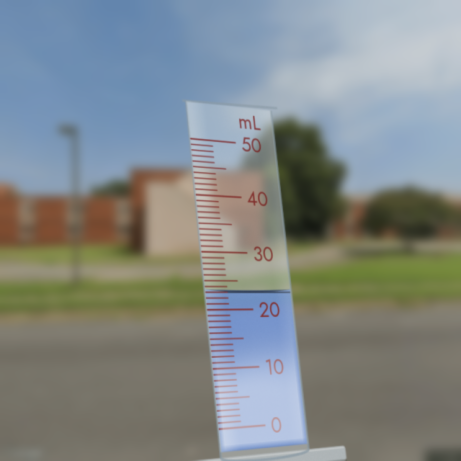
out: 23 mL
